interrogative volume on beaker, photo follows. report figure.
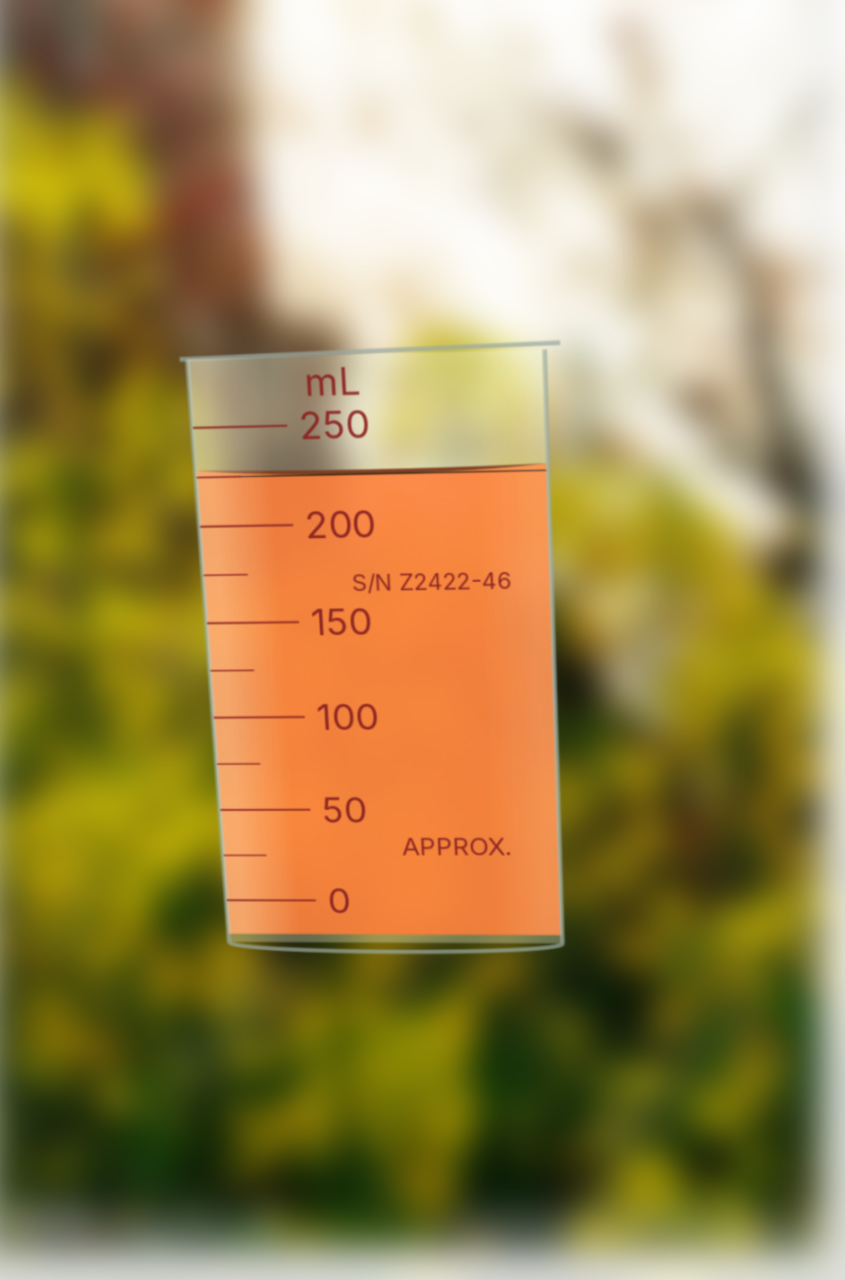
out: 225 mL
